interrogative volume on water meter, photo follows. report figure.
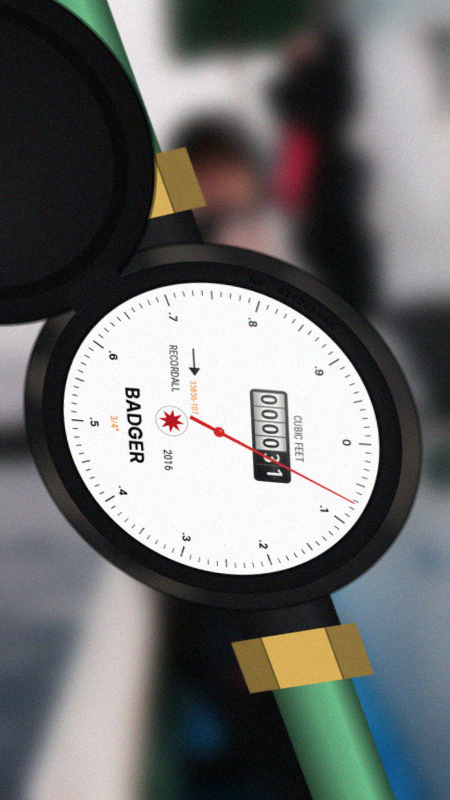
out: 31.07 ft³
